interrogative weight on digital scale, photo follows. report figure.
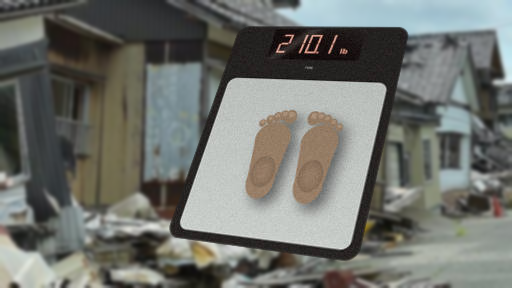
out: 210.1 lb
